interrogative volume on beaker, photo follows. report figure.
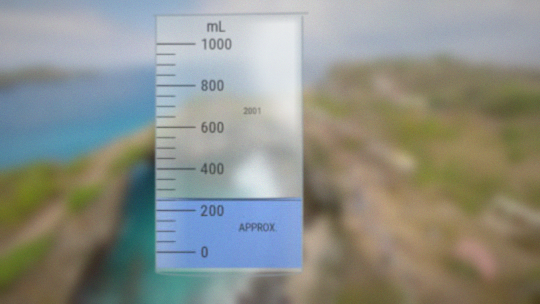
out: 250 mL
